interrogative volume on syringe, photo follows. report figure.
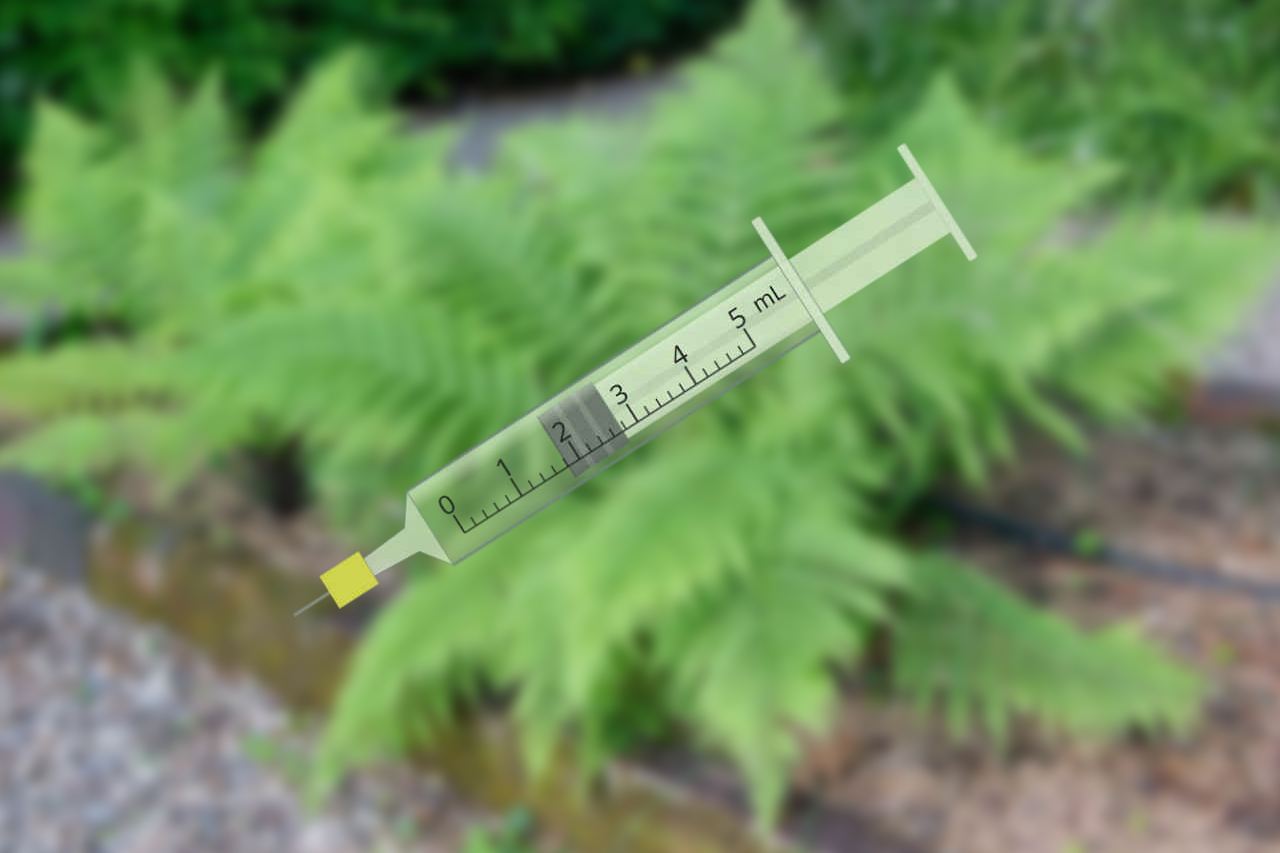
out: 1.8 mL
